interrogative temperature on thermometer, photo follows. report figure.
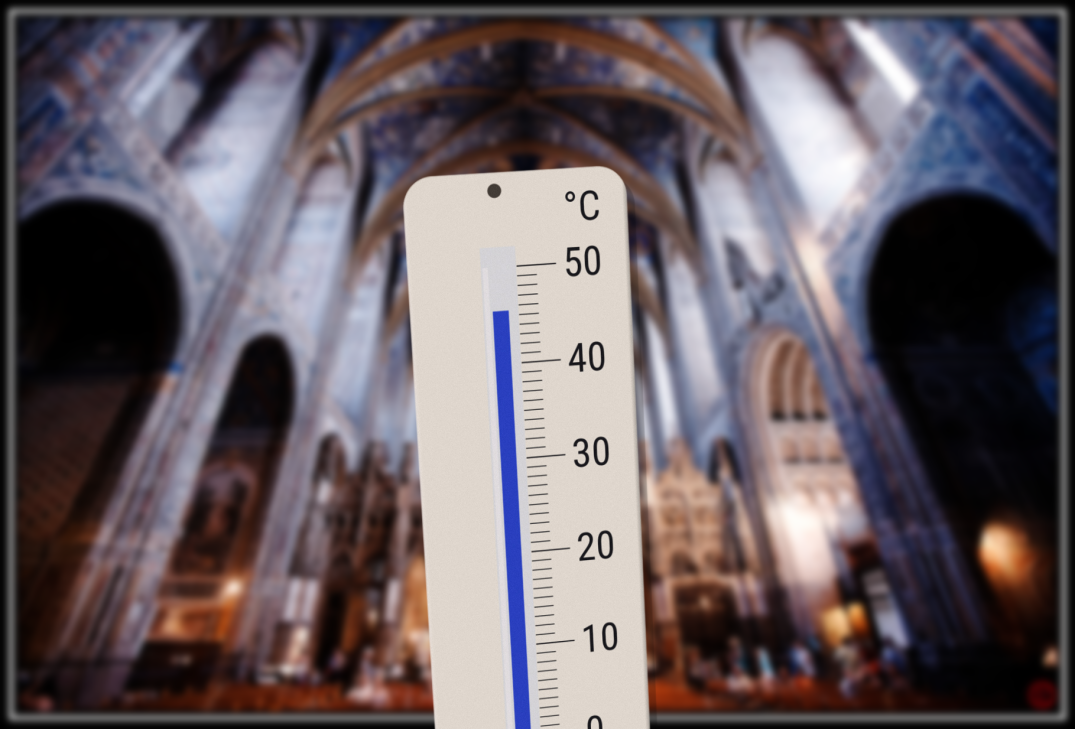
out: 45.5 °C
